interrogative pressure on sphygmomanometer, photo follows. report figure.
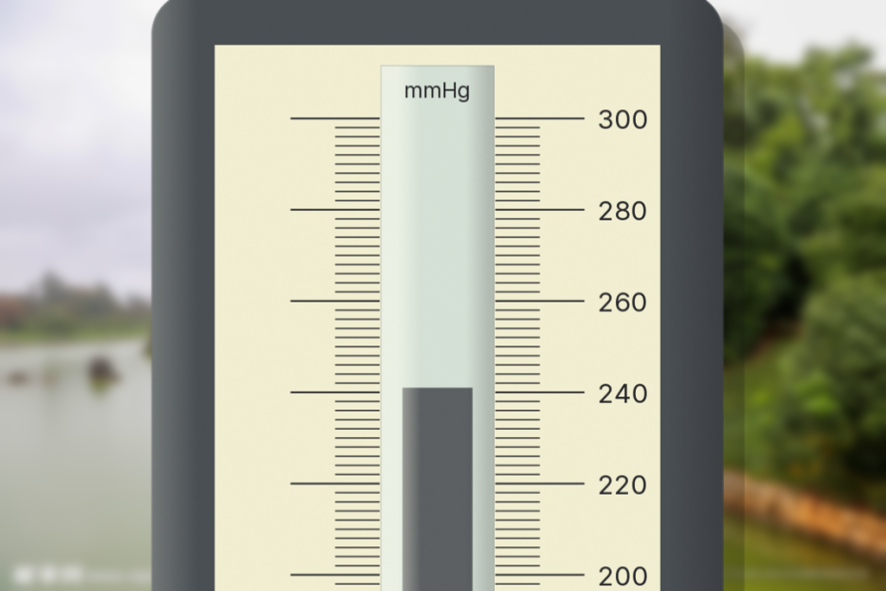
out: 241 mmHg
